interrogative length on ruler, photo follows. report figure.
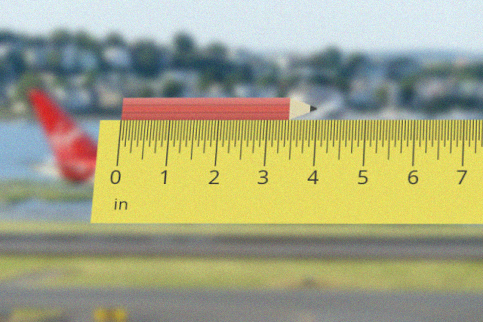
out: 4 in
